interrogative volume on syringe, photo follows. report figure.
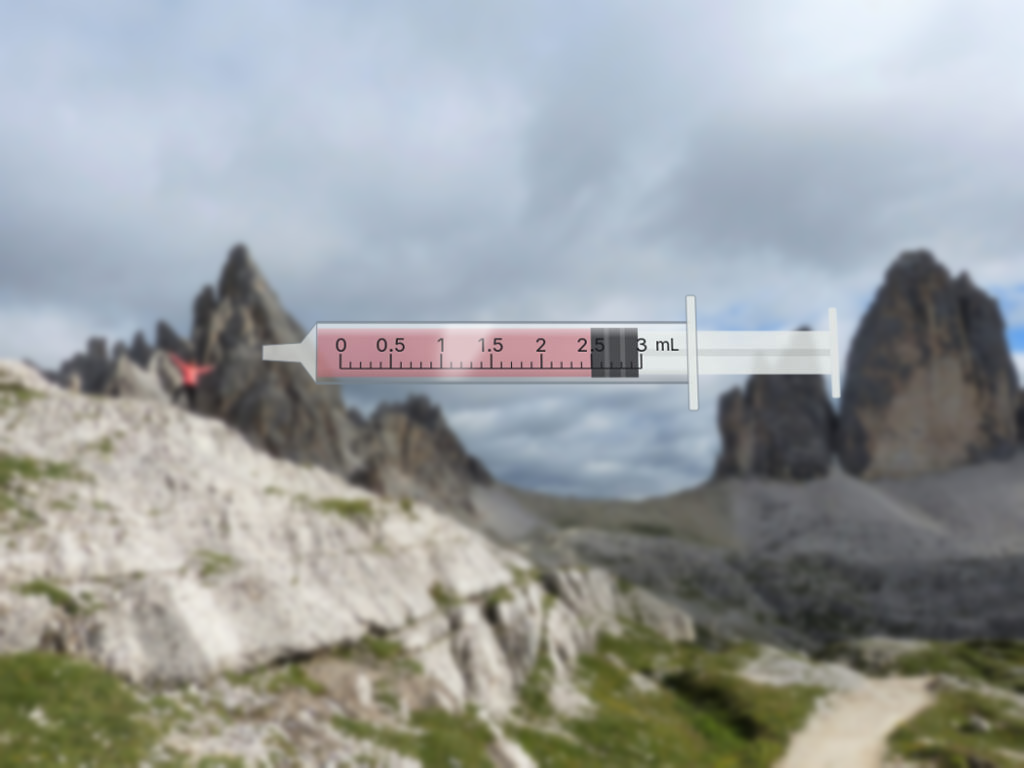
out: 2.5 mL
